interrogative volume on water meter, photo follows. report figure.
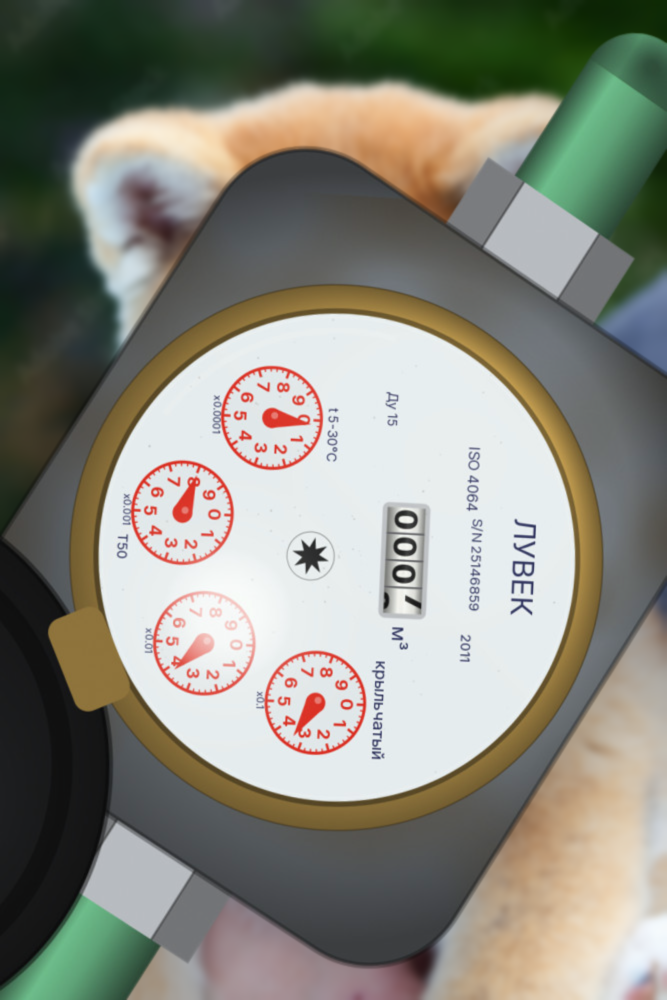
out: 7.3380 m³
